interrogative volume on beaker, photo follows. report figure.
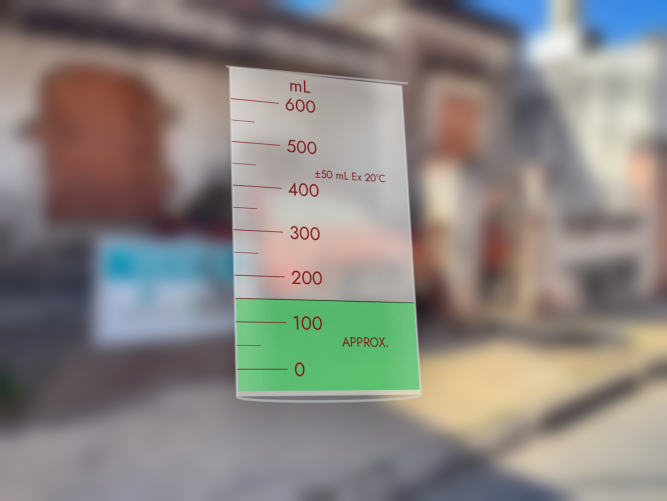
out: 150 mL
